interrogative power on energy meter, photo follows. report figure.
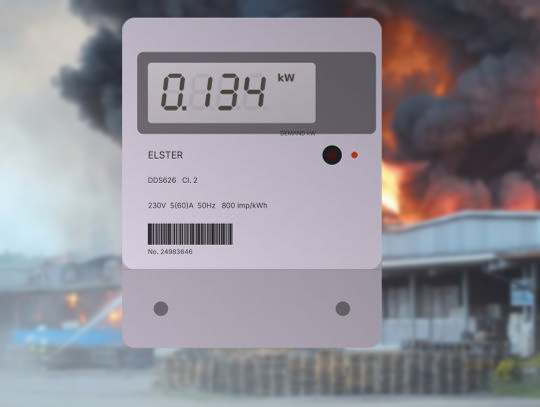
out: 0.134 kW
